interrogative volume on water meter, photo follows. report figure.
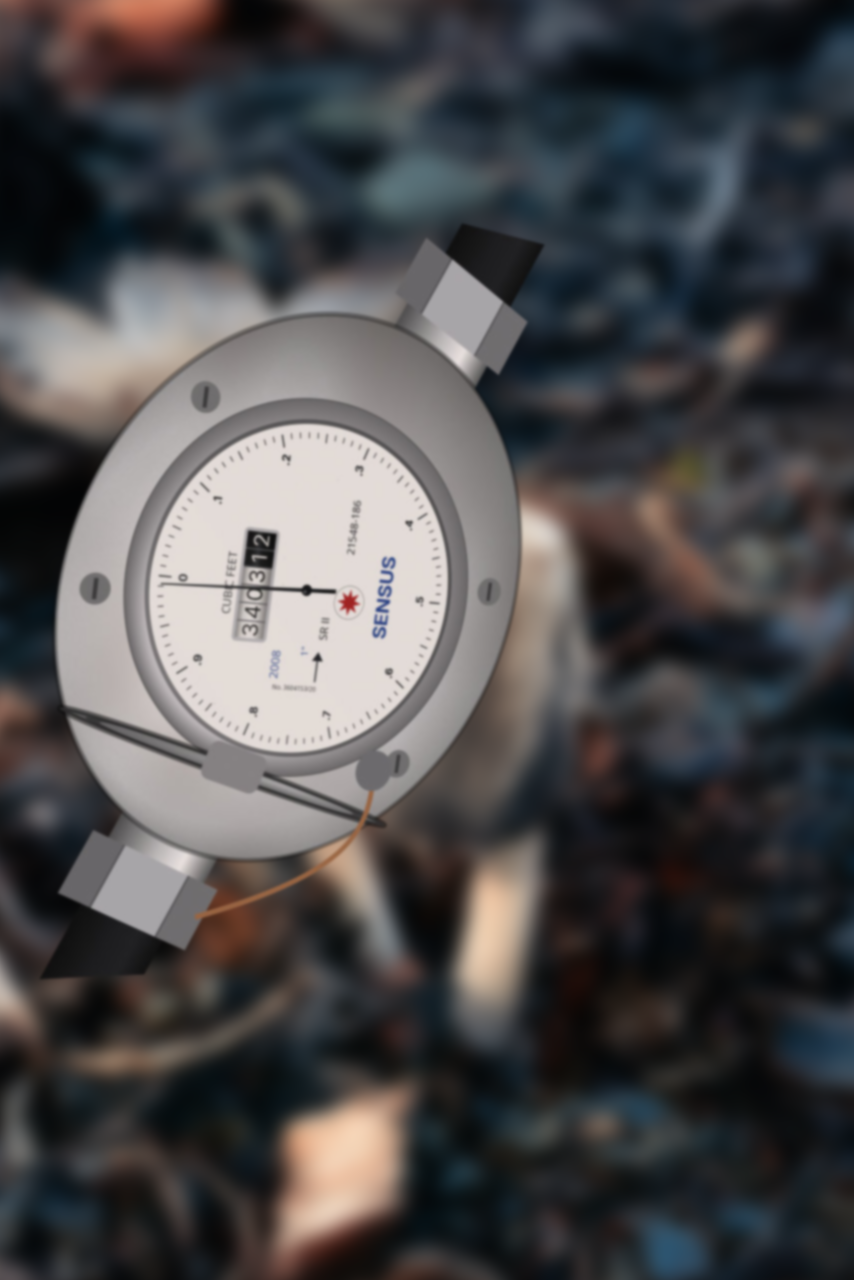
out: 340311.99 ft³
